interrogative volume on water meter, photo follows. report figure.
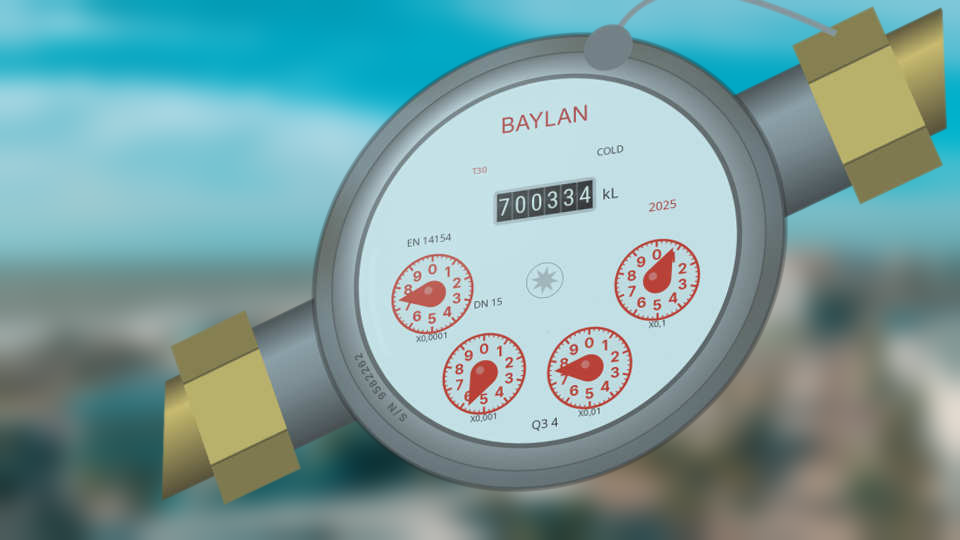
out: 700334.0757 kL
